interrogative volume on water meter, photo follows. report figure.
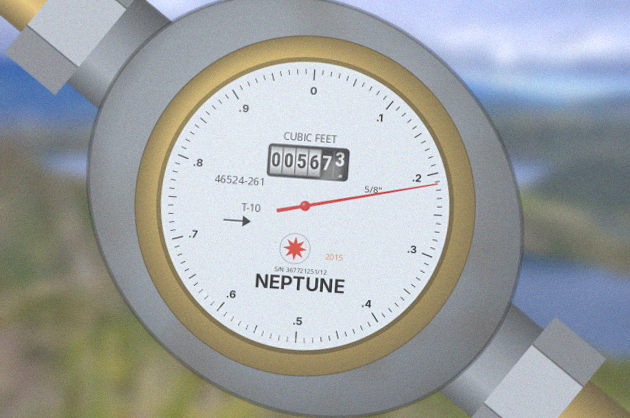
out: 5673.21 ft³
